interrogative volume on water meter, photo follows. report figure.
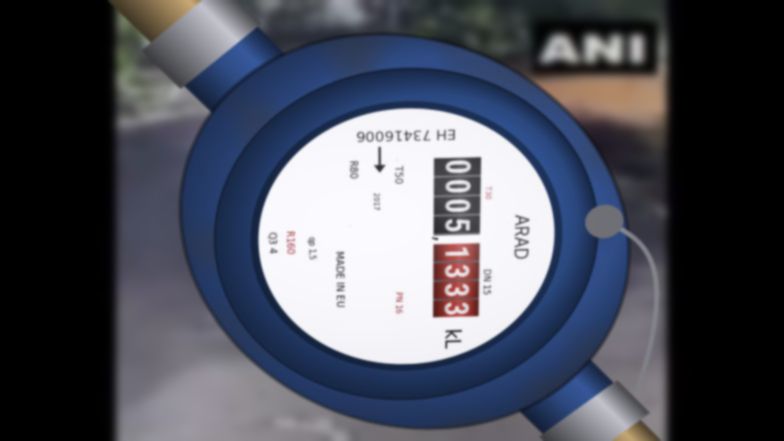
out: 5.1333 kL
